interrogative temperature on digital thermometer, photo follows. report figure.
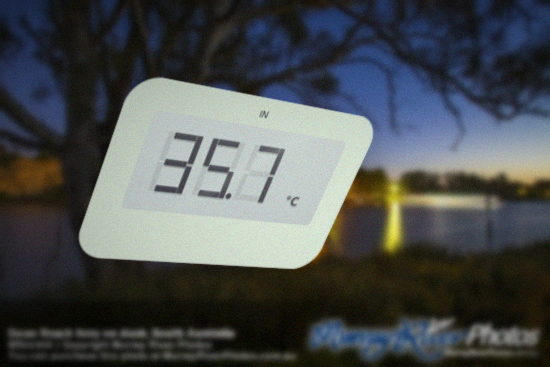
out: 35.7 °C
